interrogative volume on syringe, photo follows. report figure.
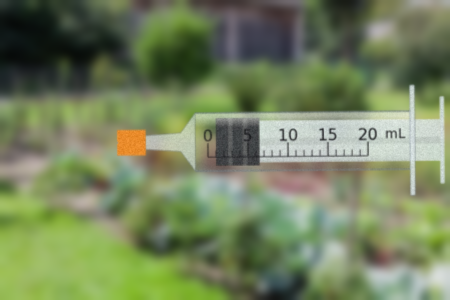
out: 1 mL
